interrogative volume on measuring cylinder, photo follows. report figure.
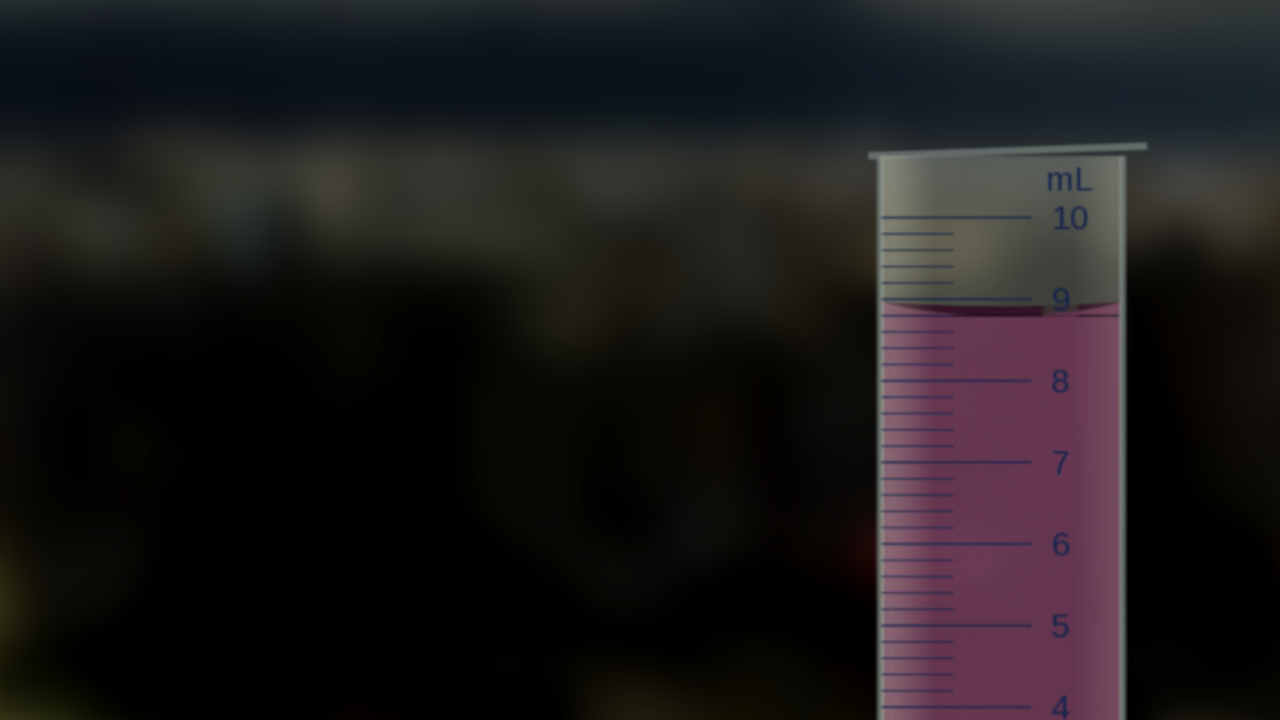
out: 8.8 mL
